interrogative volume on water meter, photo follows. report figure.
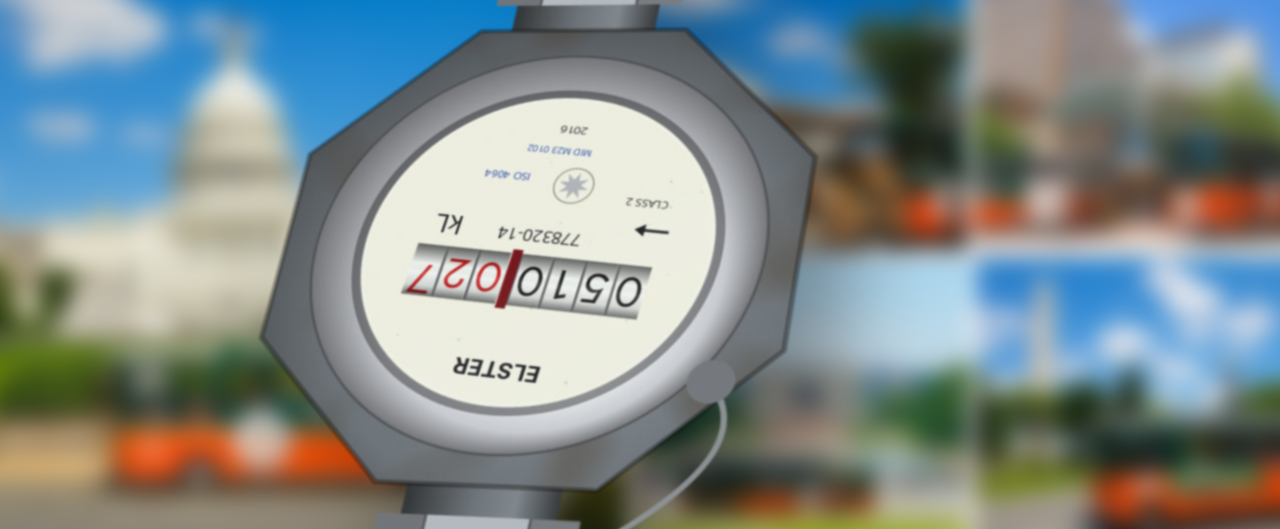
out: 510.027 kL
